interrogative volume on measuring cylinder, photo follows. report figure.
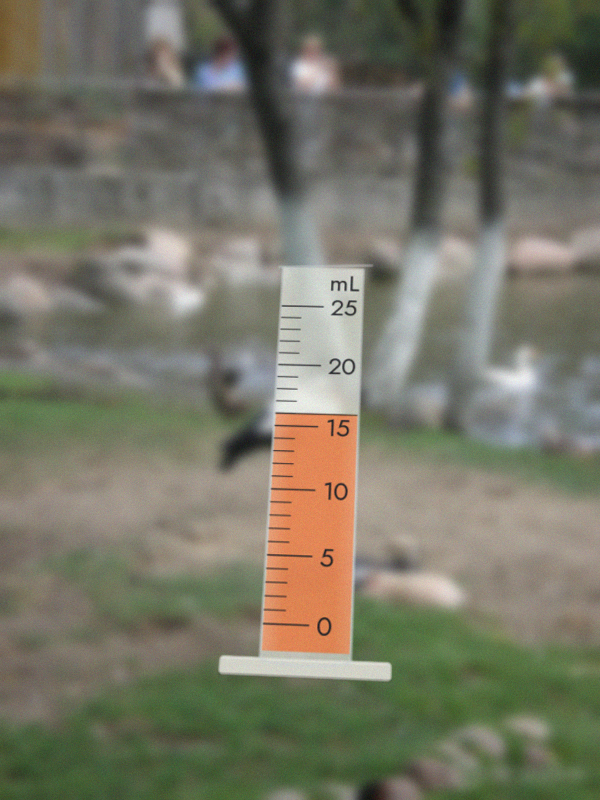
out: 16 mL
